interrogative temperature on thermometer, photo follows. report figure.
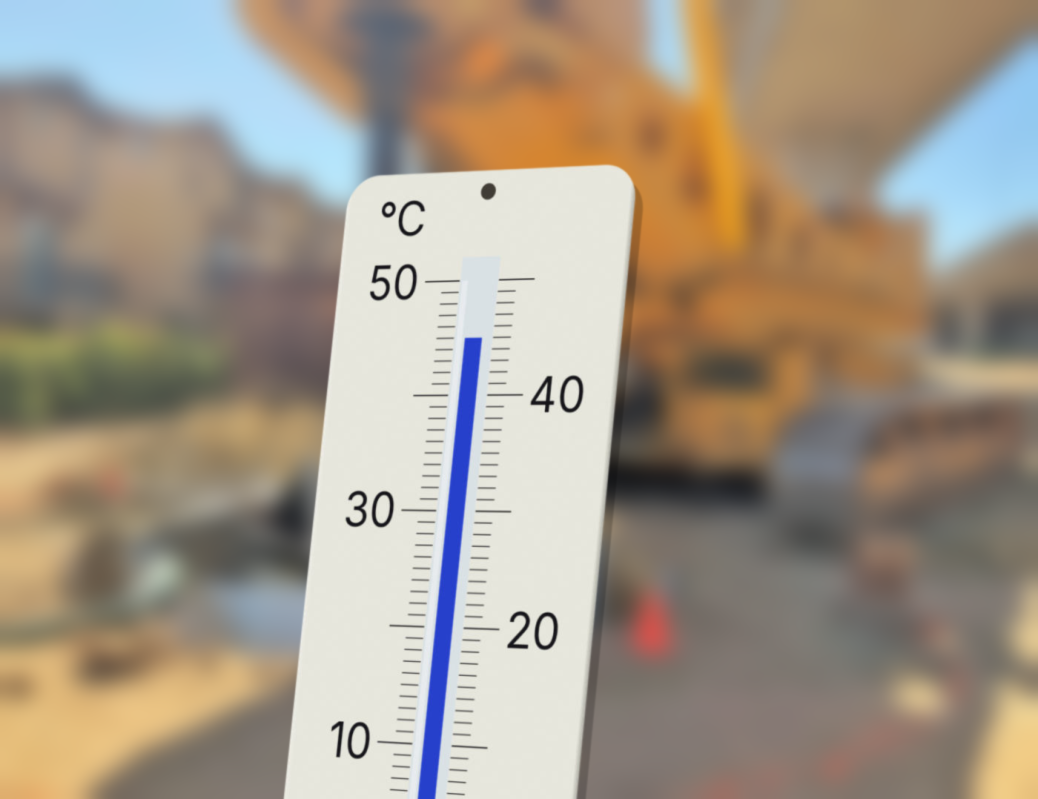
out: 45 °C
